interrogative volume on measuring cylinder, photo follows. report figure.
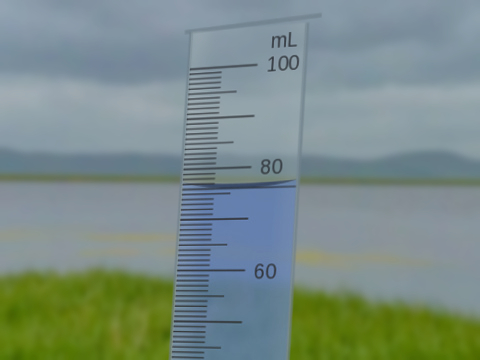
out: 76 mL
